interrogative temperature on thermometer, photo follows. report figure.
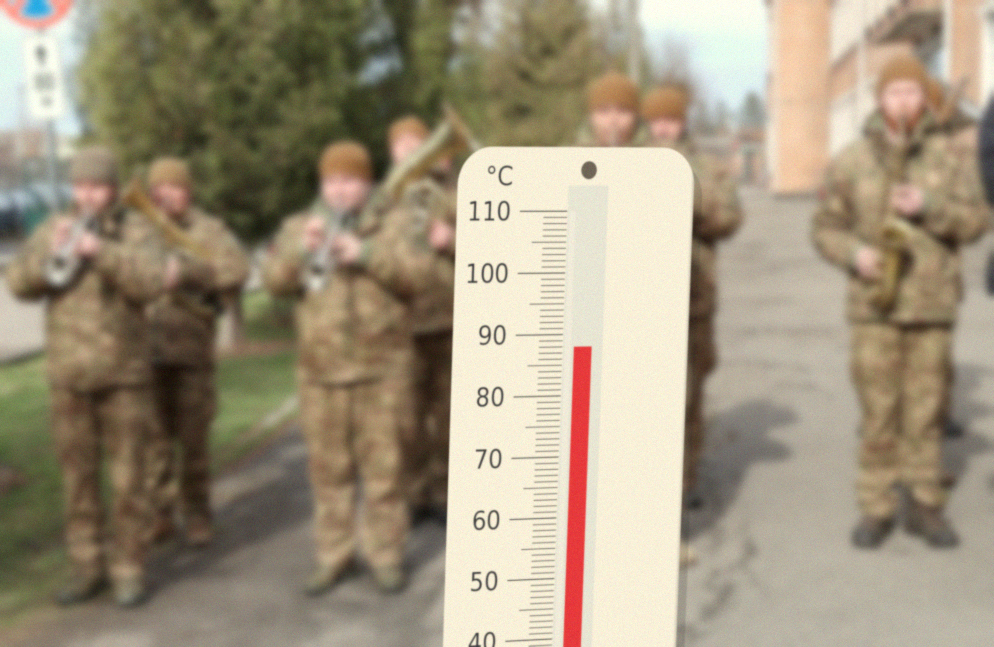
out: 88 °C
